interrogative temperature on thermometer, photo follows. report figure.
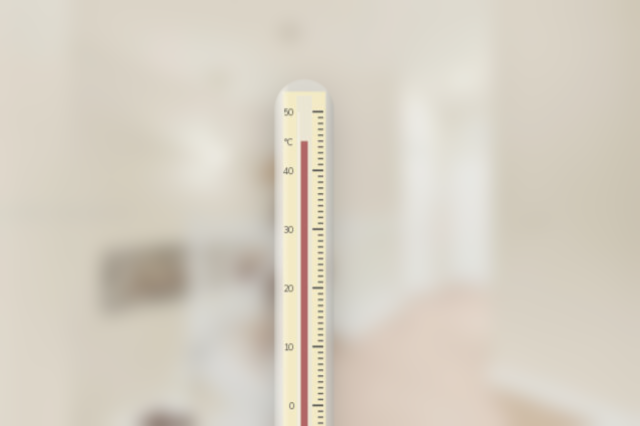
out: 45 °C
